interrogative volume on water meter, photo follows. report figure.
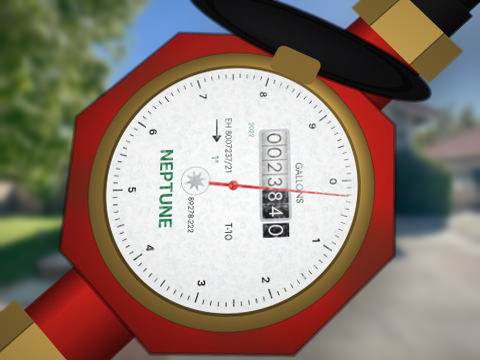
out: 23840.2 gal
